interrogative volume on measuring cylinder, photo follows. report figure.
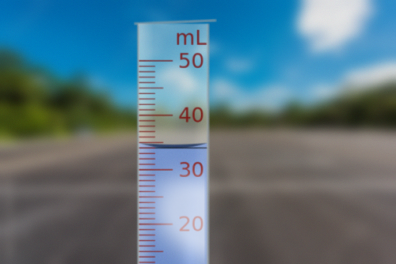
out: 34 mL
